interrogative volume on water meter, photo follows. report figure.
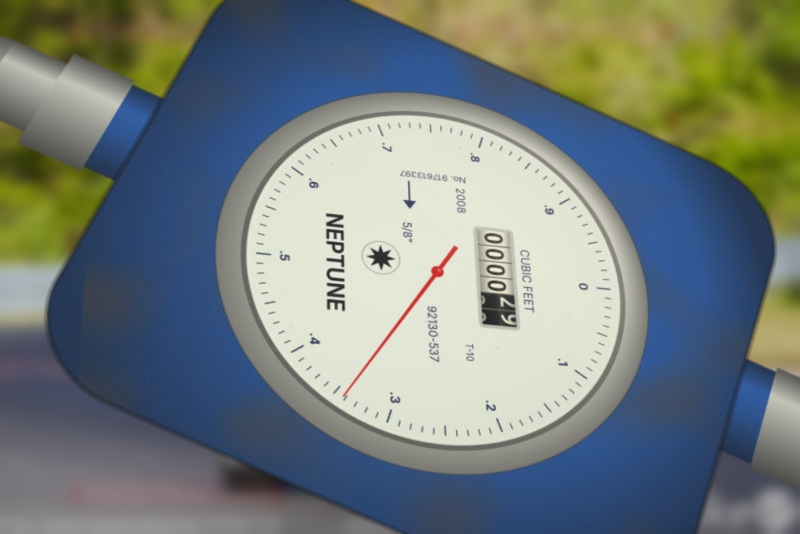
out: 29.34 ft³
